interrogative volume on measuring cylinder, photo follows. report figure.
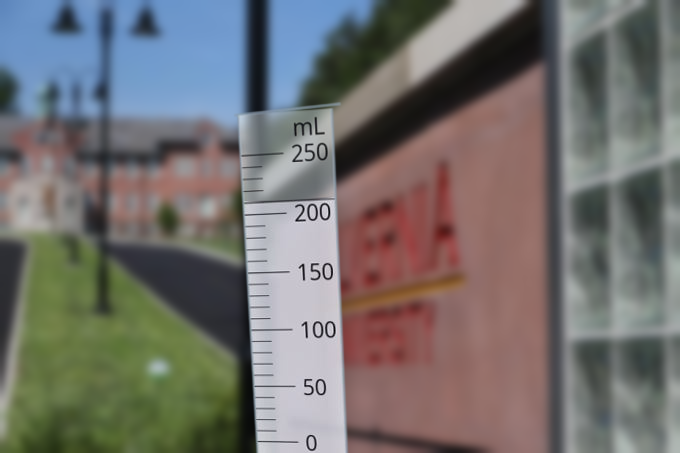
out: 210 mL
